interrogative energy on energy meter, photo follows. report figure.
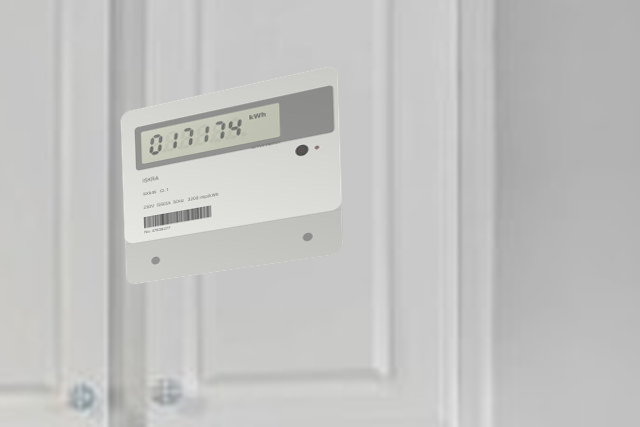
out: 17174 kWh
